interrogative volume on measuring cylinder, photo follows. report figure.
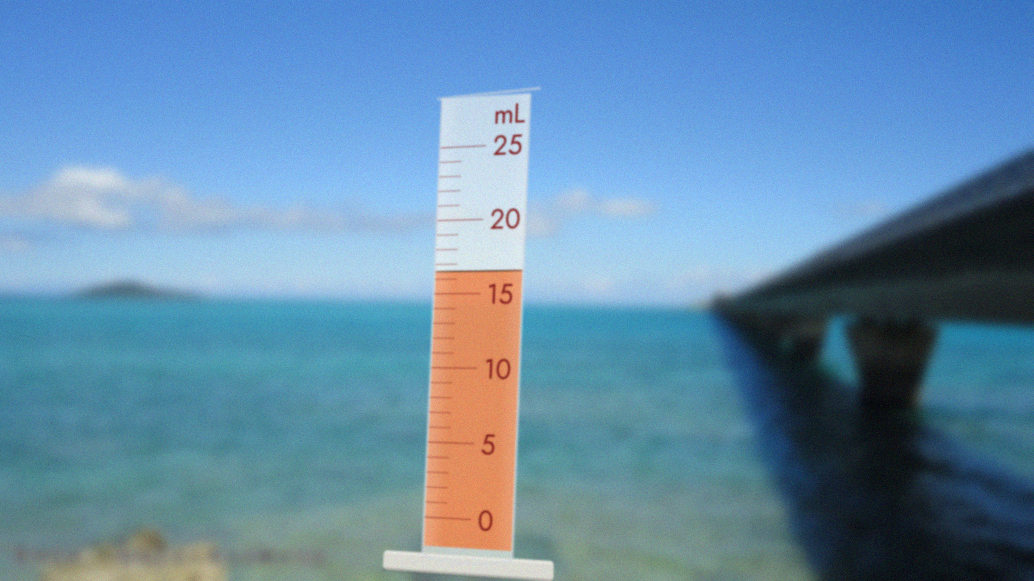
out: 16.5 mL
